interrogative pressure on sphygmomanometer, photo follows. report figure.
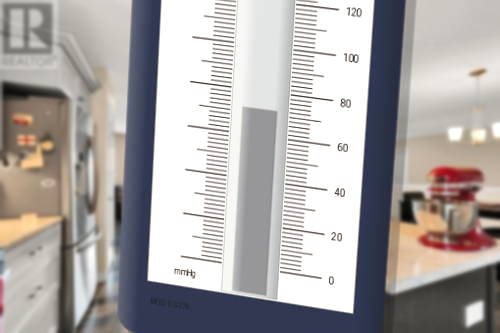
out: 72 mmHg
